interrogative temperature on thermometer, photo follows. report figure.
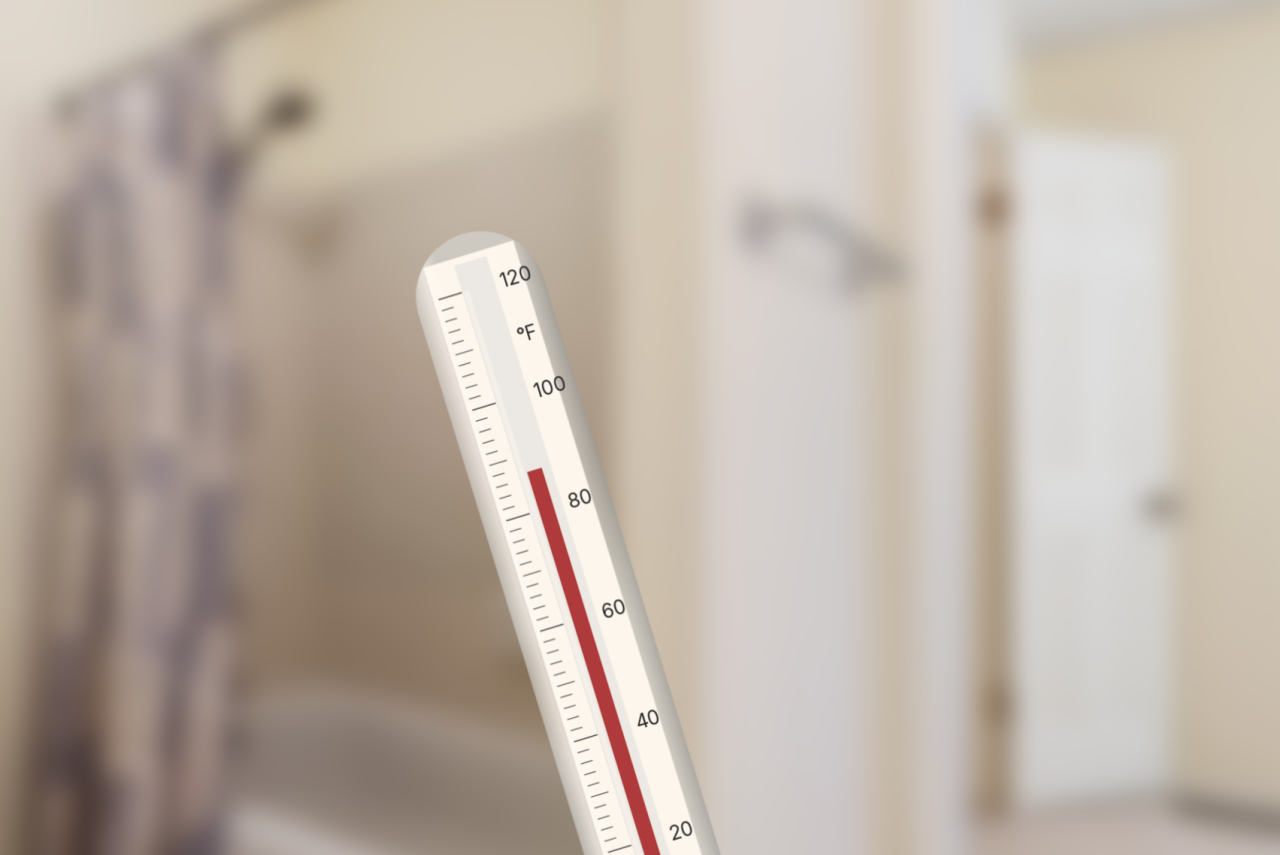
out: 87 °F
